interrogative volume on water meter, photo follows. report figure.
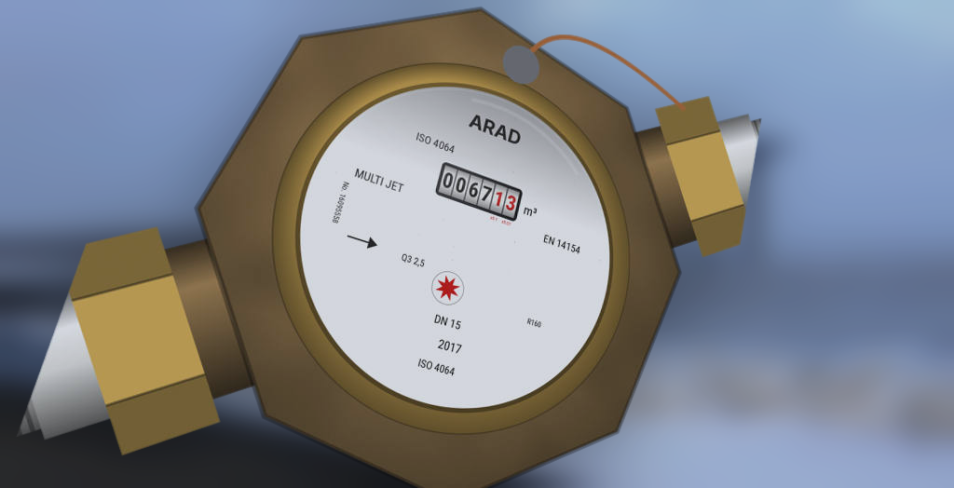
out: 67.13 m³
